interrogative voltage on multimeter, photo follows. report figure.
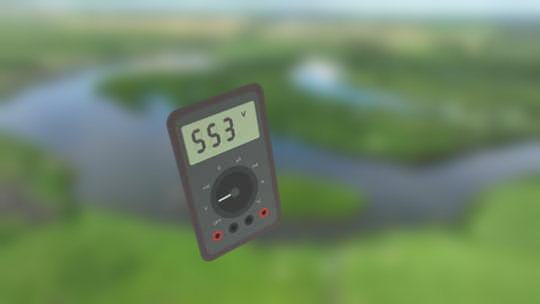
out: 553 V
